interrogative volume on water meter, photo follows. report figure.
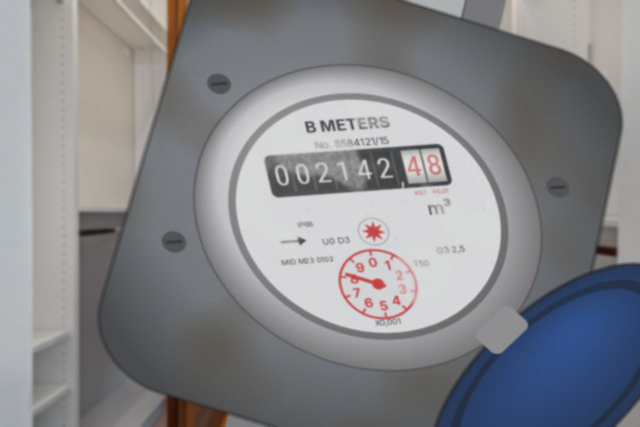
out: 2142.488 m³
